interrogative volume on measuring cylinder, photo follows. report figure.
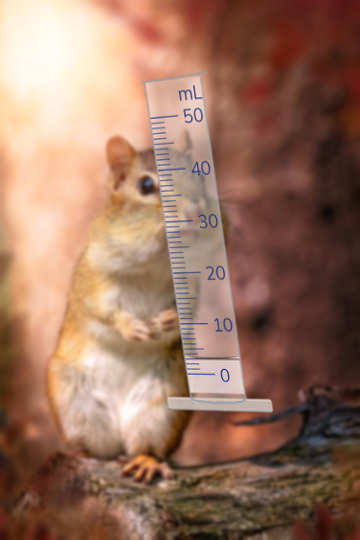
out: 3 mL
